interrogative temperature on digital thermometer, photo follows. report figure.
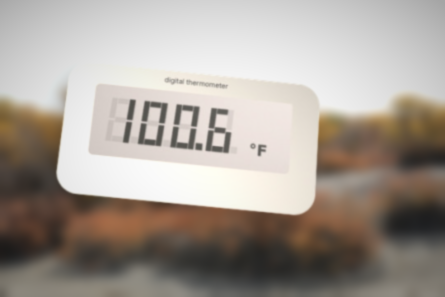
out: 100.6 °F
